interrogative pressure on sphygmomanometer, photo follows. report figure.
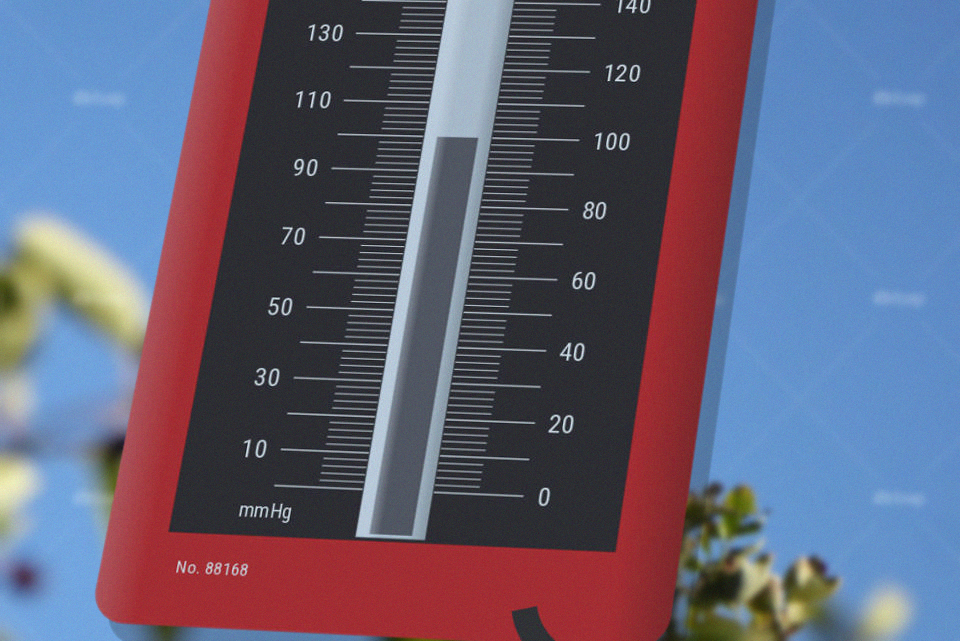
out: 100 mmHg
